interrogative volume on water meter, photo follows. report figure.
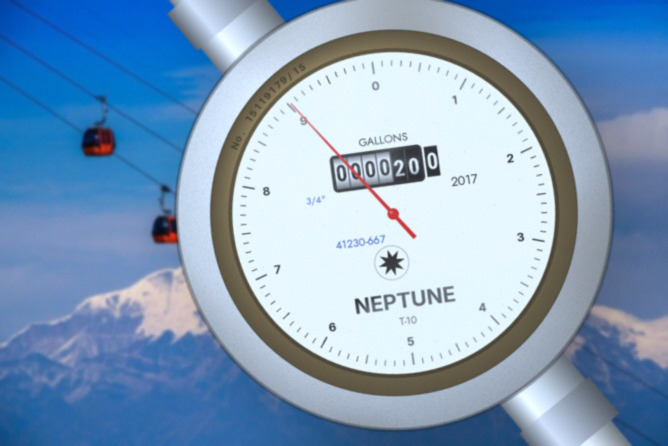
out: 199.0 gal
